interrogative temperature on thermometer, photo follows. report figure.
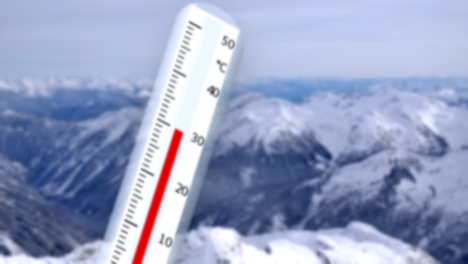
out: 30 °C
